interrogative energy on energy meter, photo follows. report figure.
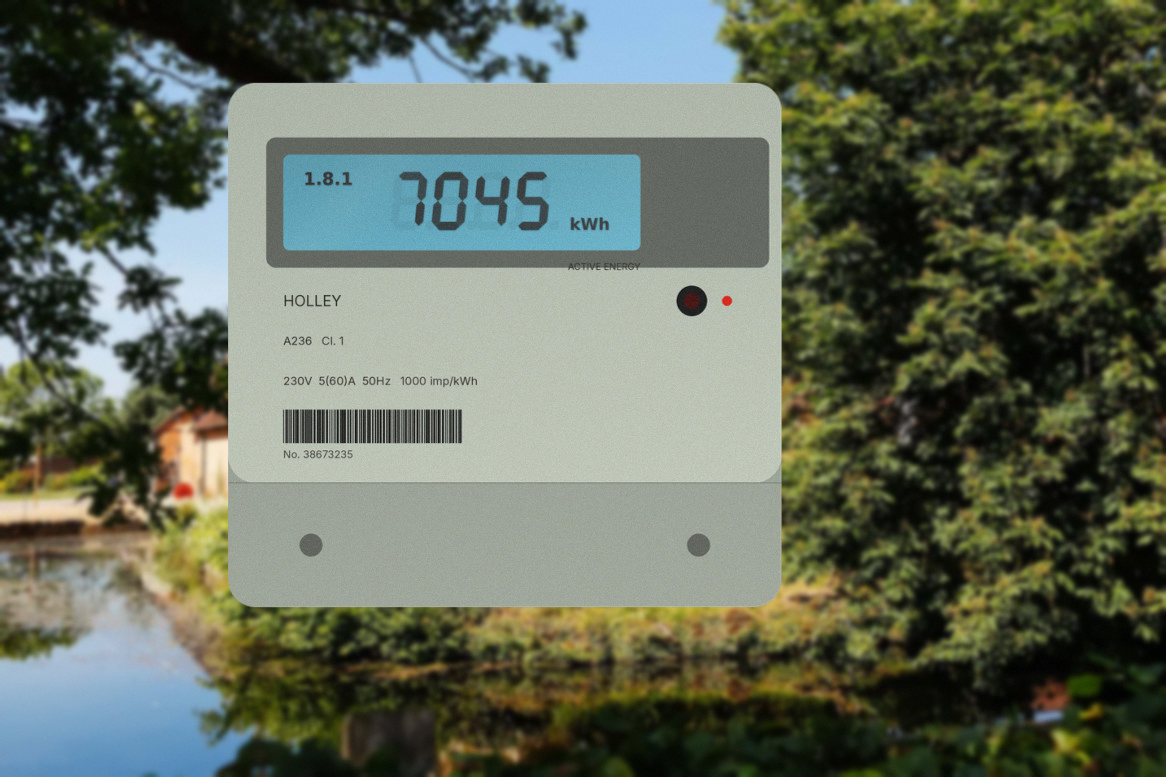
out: 7045 kWh
